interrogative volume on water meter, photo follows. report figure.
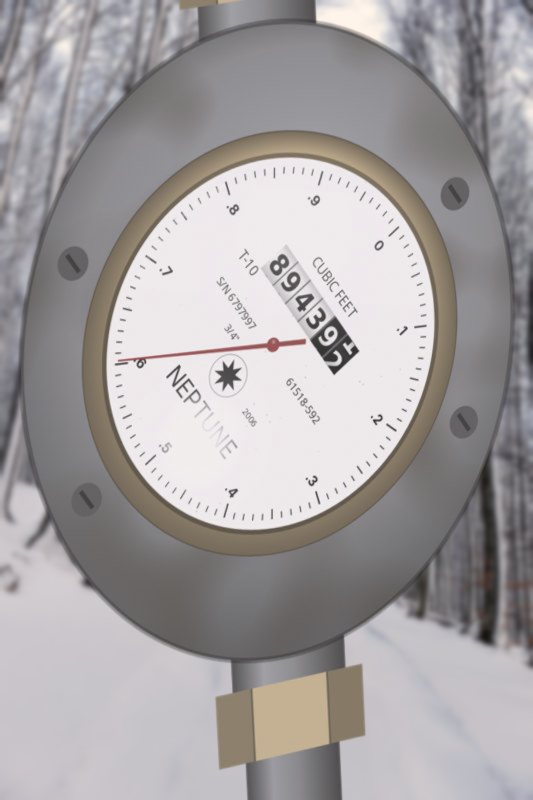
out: 894391.60 ft³
